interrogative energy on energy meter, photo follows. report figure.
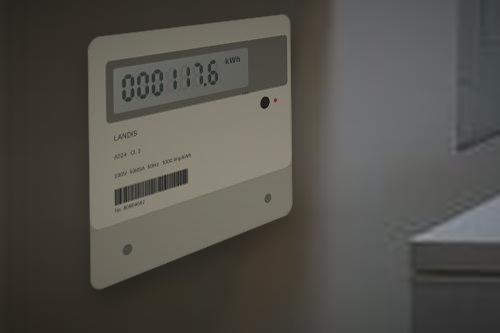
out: 117.6 kWh
